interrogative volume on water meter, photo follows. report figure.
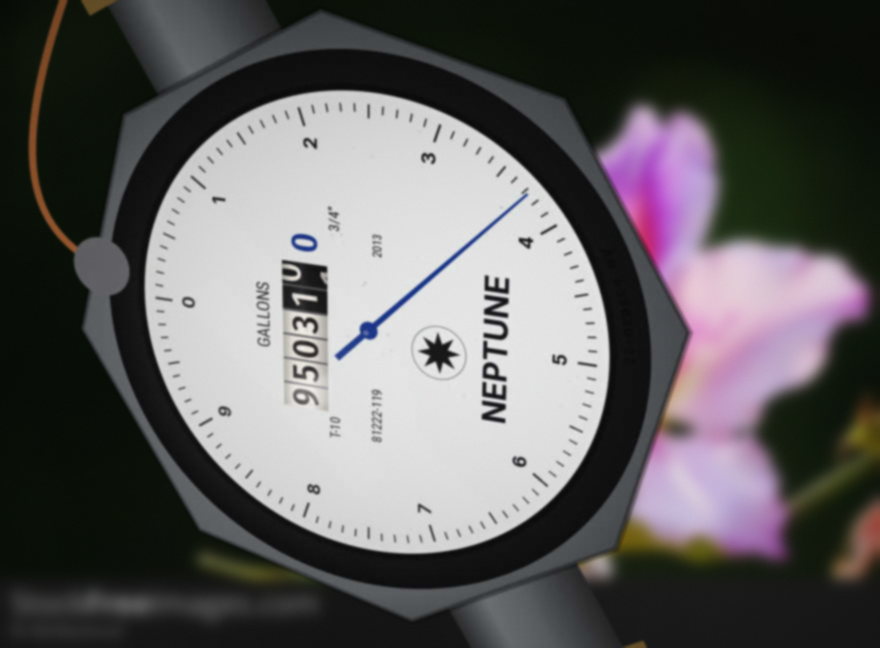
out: 9503103.7 gal
